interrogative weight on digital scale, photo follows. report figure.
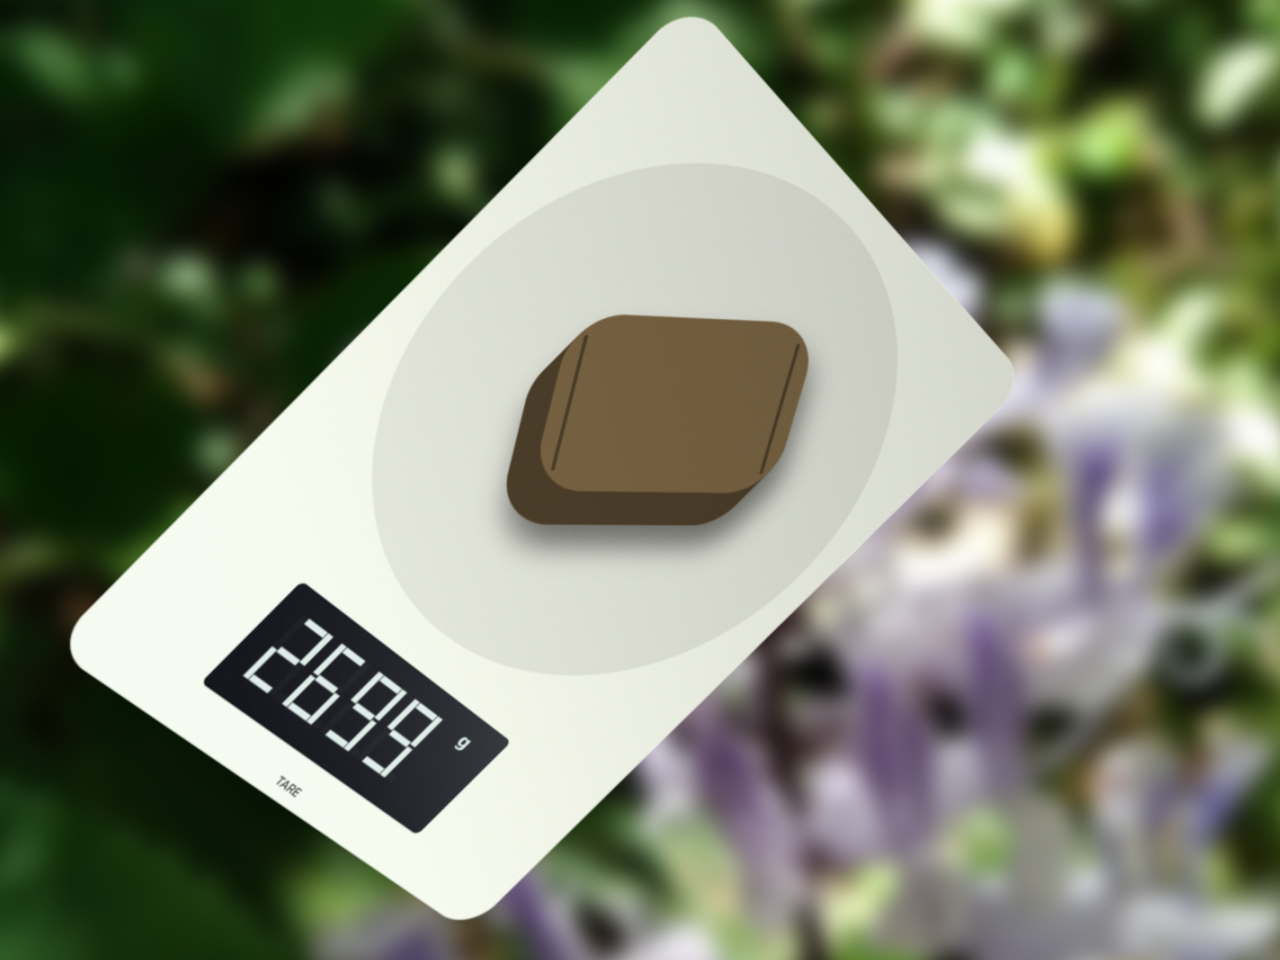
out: 2699 g
